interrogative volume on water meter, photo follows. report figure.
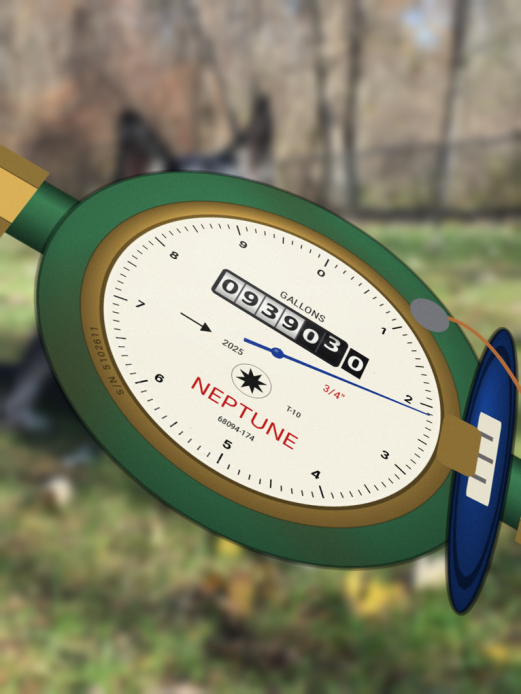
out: 939032.1 gal
